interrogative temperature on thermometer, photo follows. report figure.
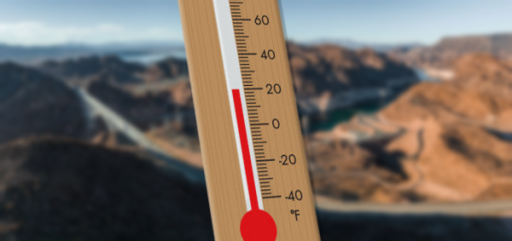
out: 20 °F
